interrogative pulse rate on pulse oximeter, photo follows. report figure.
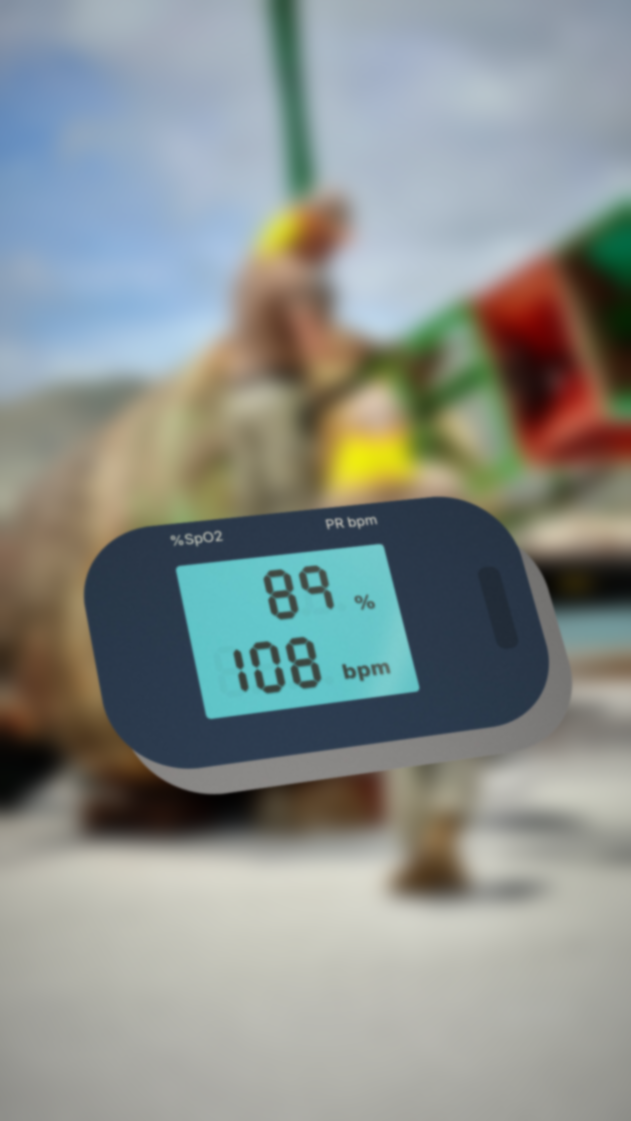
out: 108 bpm
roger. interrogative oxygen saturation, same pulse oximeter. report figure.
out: 89 %
